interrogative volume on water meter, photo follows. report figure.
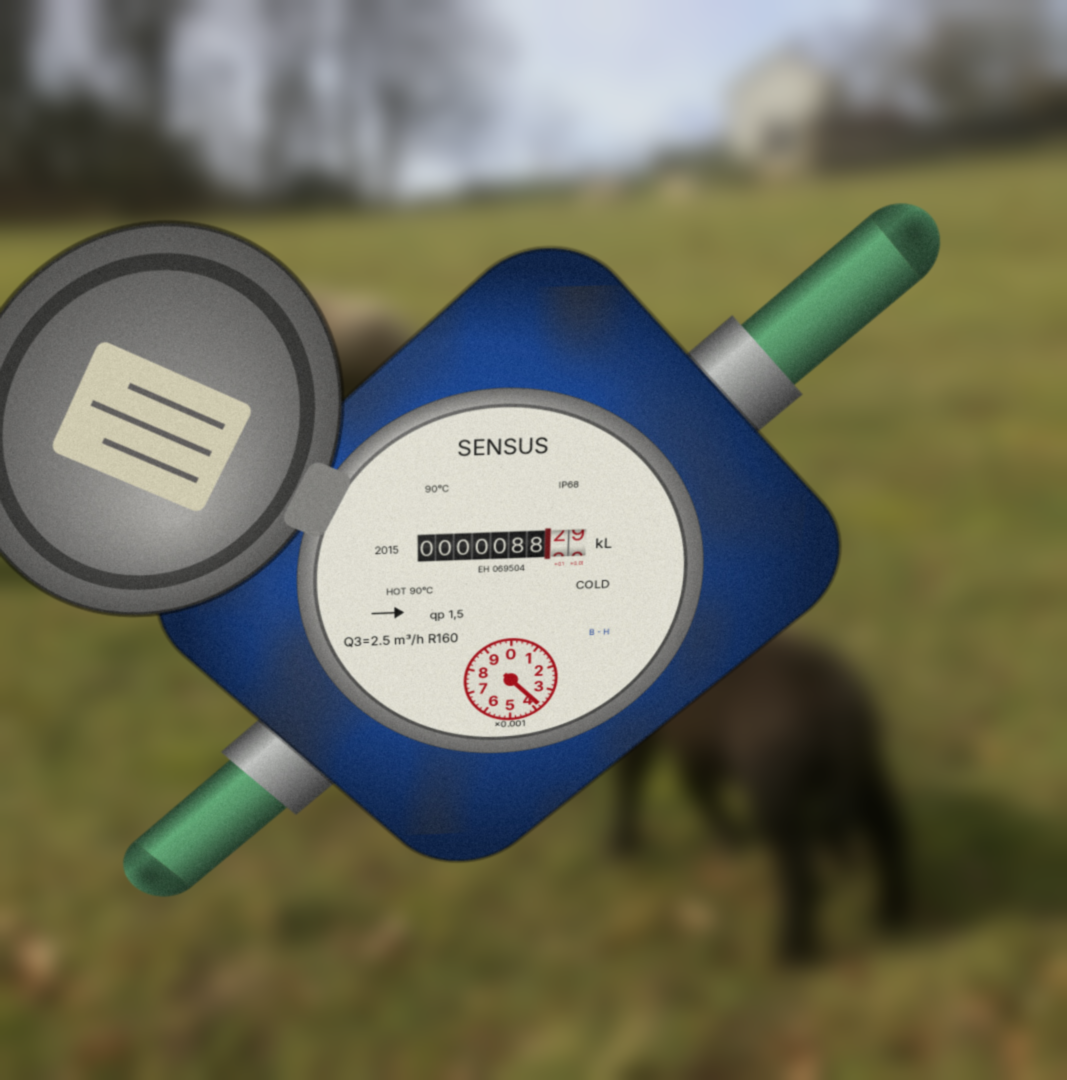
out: 88.293 kL
